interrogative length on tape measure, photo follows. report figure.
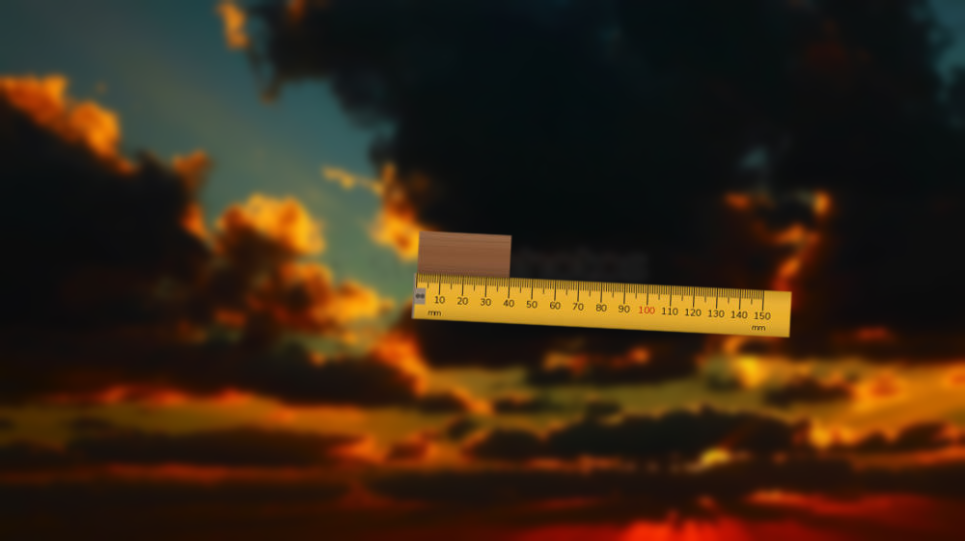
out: 40 mm
